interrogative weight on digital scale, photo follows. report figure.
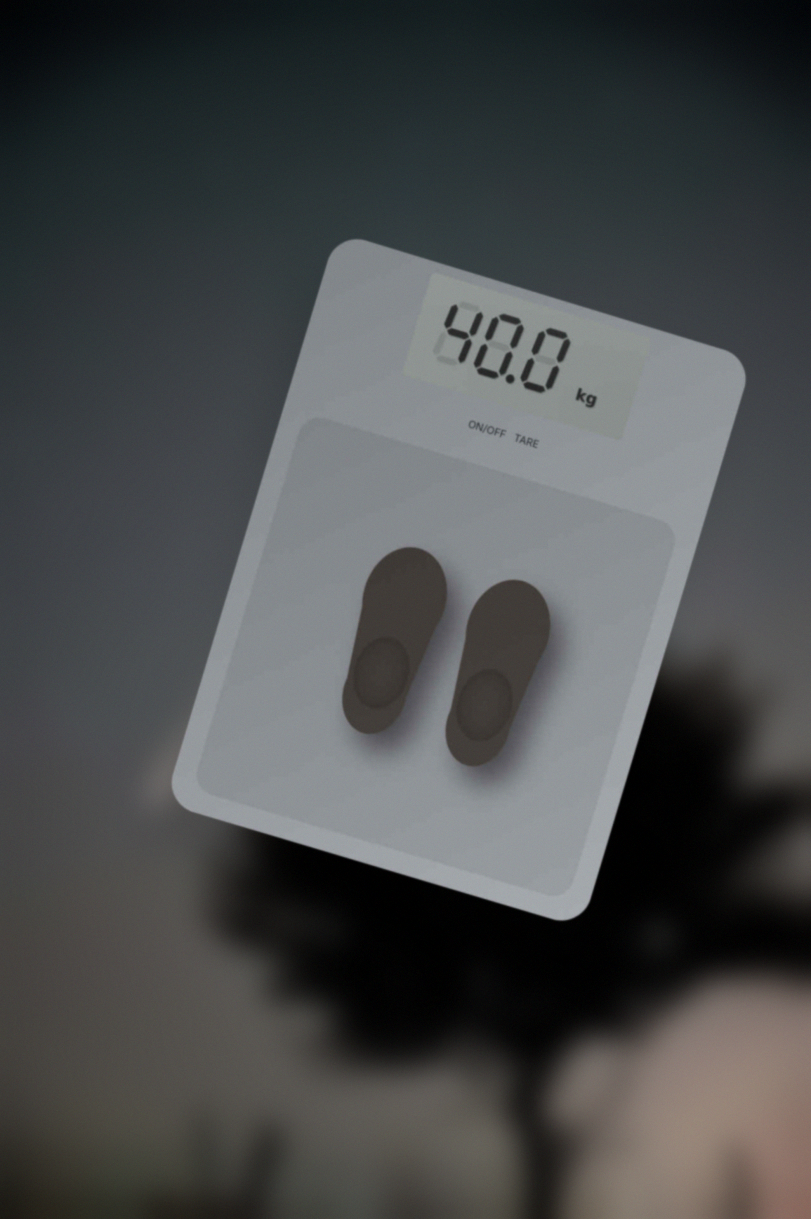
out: 40.0 kg
